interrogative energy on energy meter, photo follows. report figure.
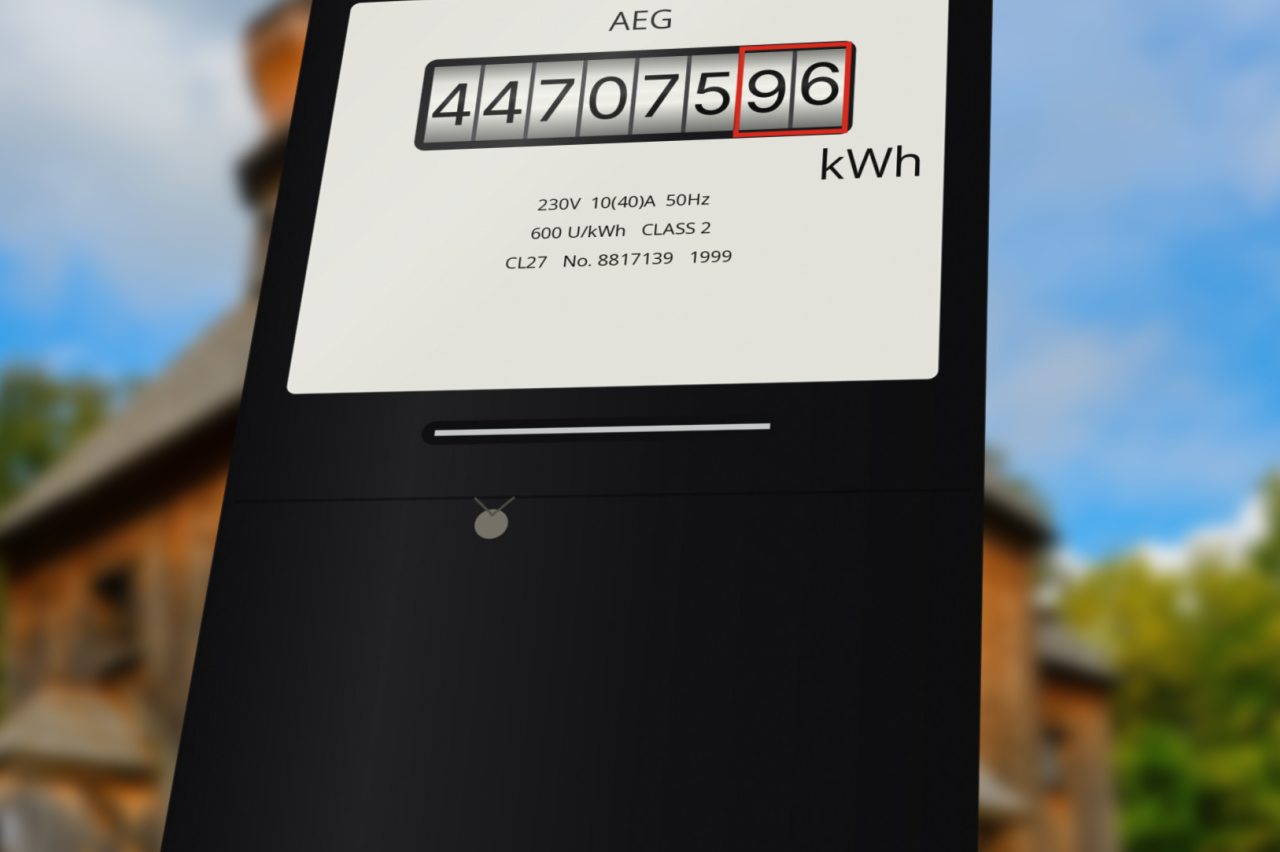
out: 447075.96 kWh
